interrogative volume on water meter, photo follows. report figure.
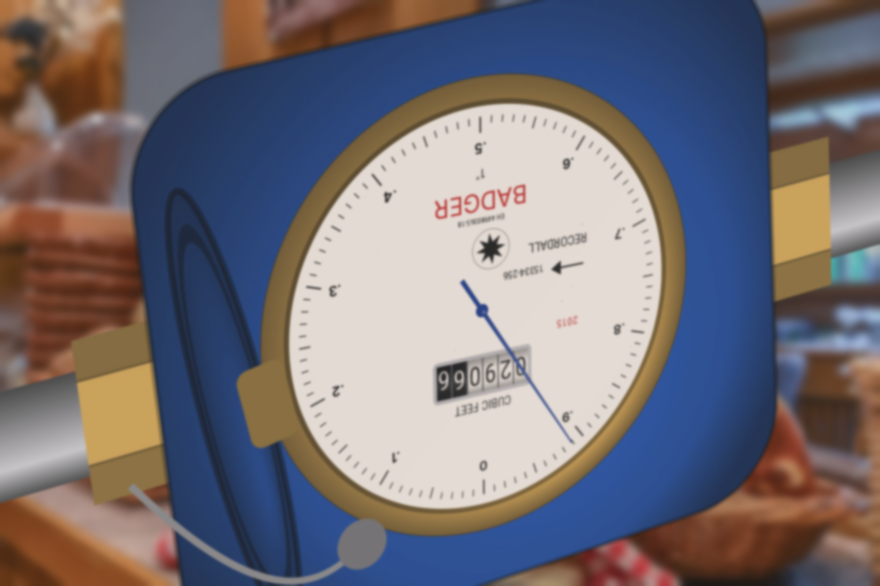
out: 29065.91 ft³
